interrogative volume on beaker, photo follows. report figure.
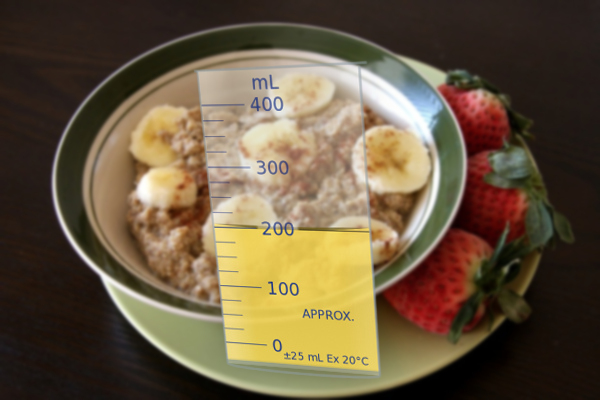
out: 200 mL
